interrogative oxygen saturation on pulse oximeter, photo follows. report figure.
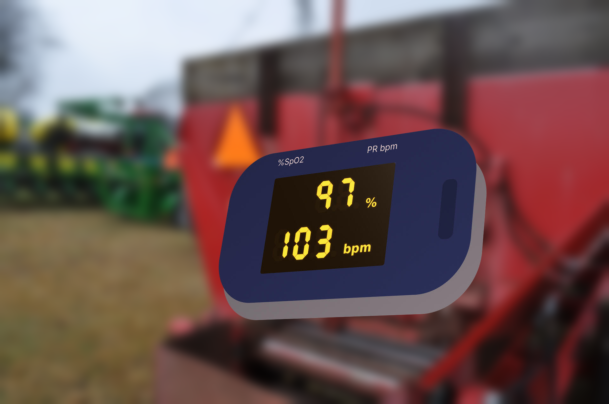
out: 97 %
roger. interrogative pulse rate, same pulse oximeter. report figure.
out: 103 bpm
